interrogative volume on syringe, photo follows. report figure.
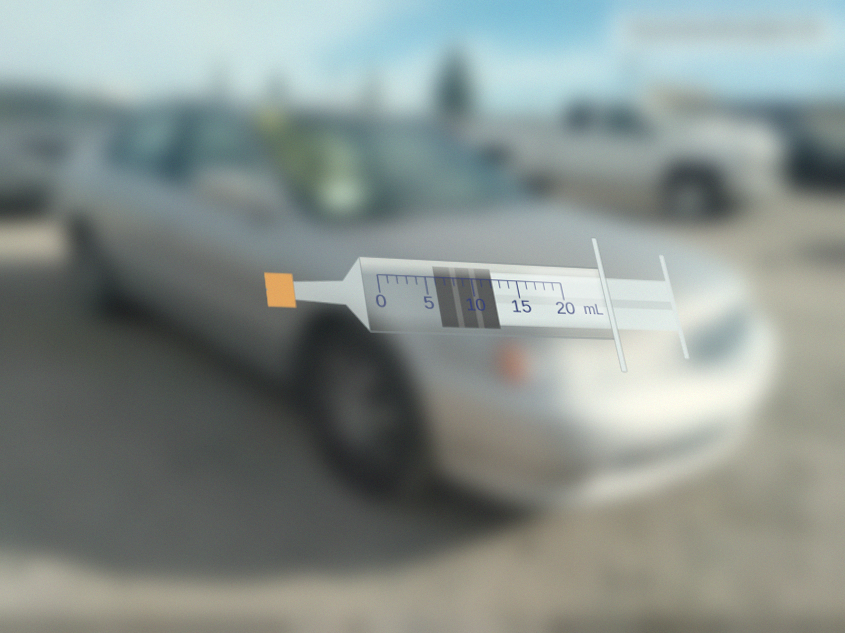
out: 6 mL
